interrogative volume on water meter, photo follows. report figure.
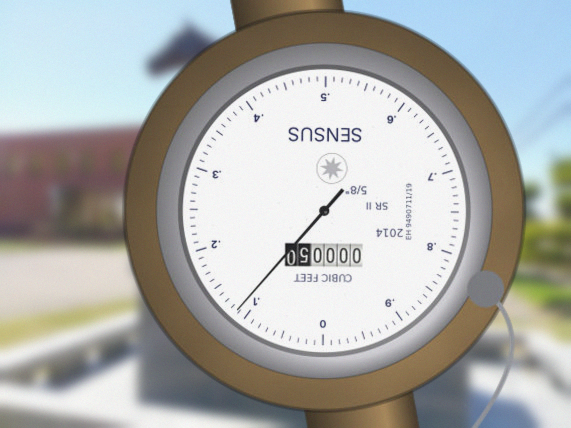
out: 50.11 ft³
